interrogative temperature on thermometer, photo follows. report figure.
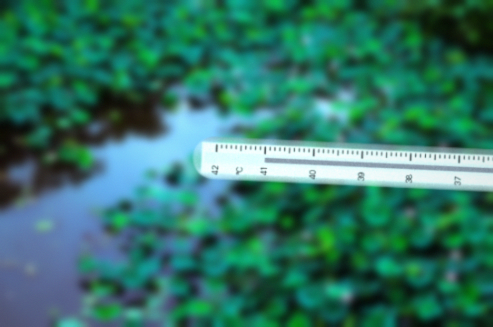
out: 41 °C
